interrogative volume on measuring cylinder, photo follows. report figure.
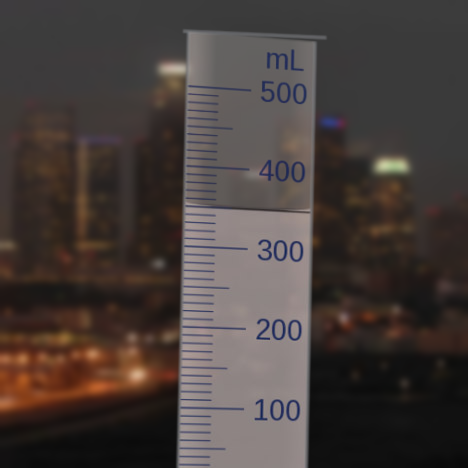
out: 350 mL
